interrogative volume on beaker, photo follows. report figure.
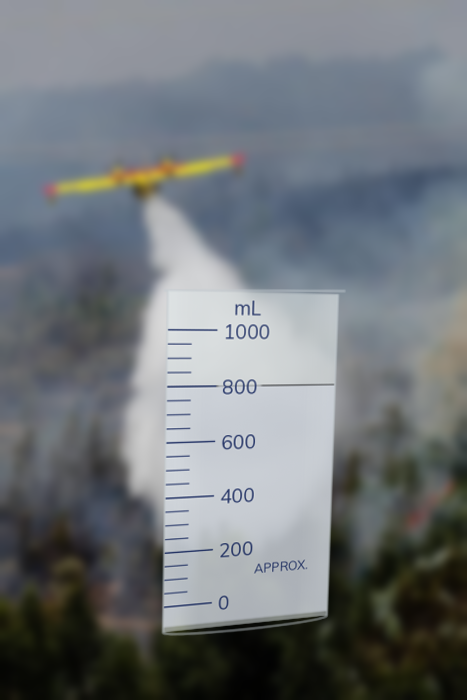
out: 800 mL
